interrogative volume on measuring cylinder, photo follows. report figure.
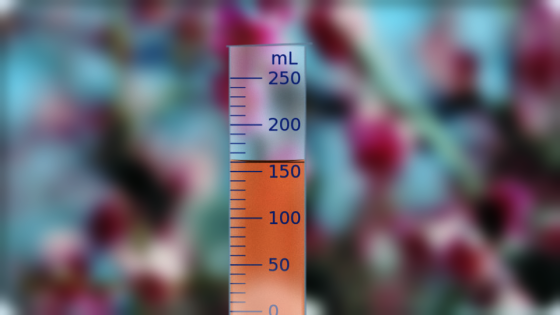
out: 160 mL
